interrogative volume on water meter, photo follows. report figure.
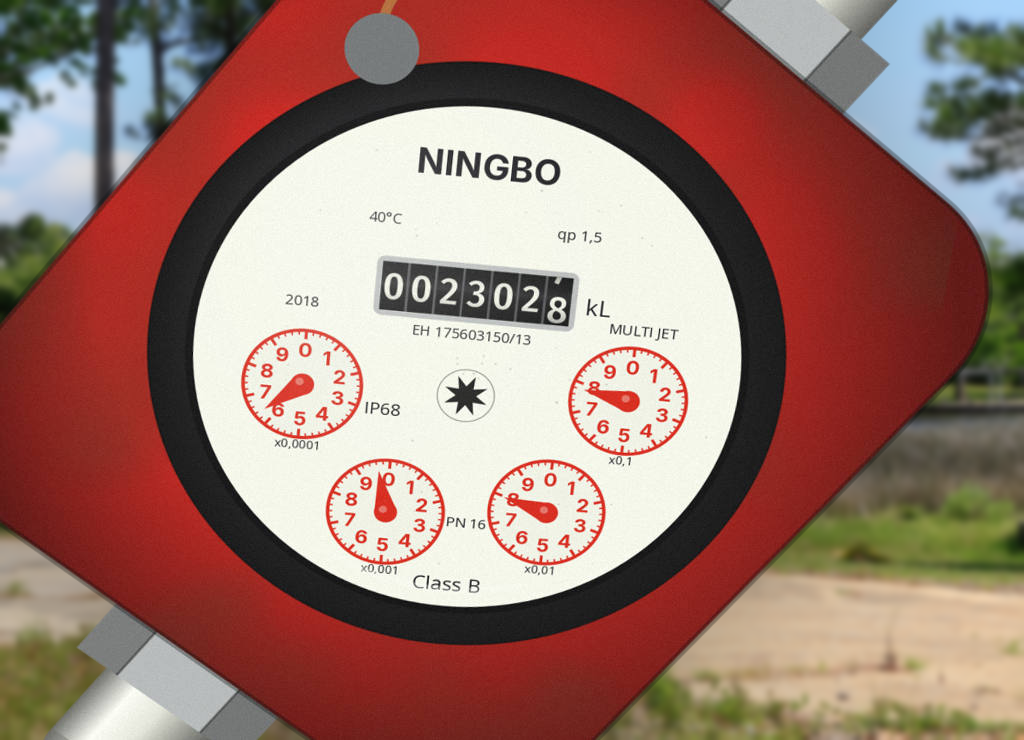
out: 23027.7796 kL
